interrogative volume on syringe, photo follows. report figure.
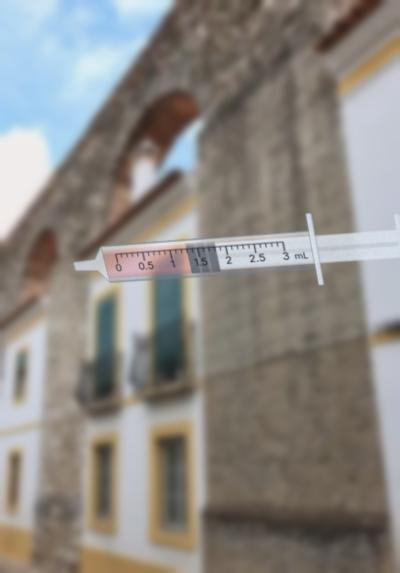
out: 1.3 mL
